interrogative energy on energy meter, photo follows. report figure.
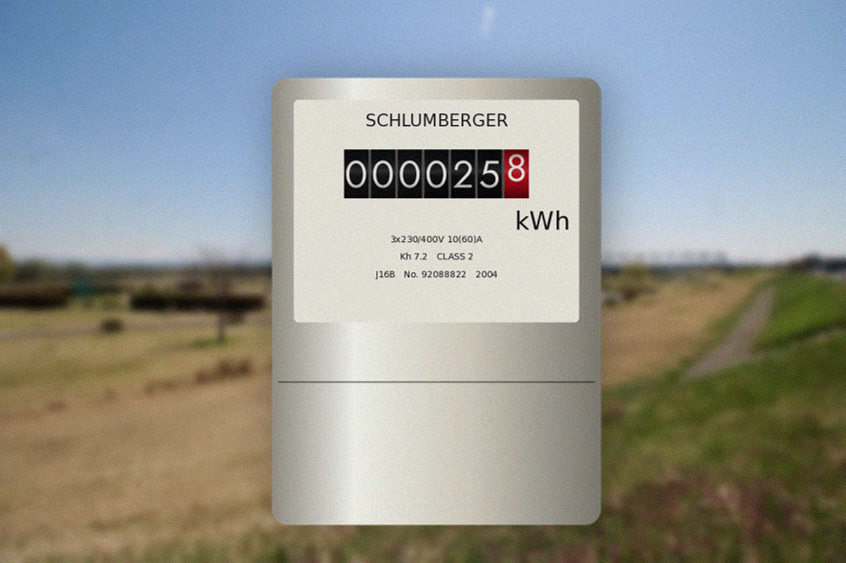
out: 25.8 kWh
